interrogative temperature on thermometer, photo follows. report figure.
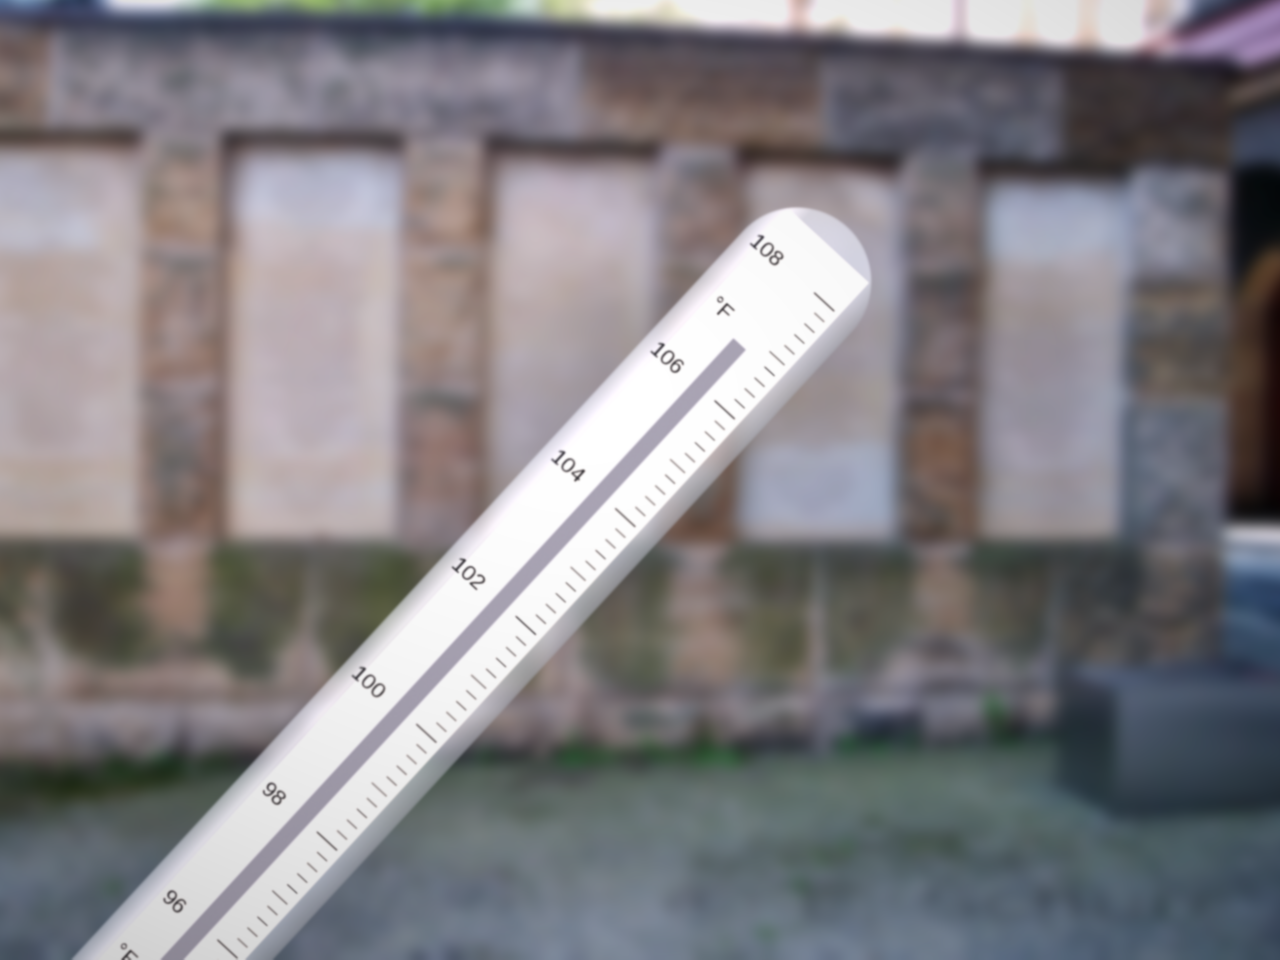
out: 106.8 °F
